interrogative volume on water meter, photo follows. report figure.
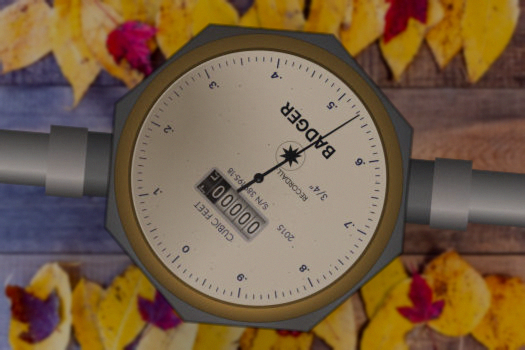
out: 4.53 ft³
